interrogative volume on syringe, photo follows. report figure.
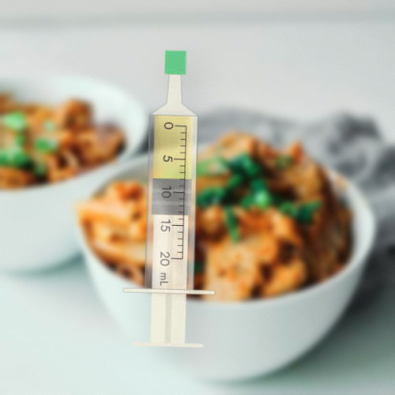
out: 8 mL
